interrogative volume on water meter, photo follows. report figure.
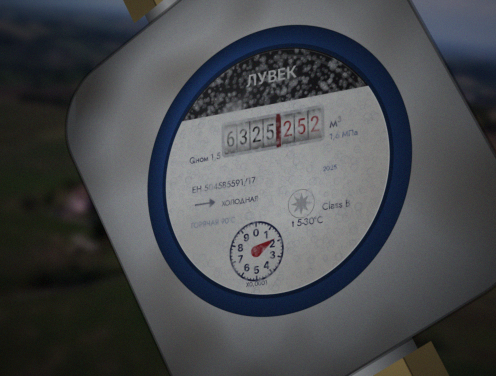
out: 6325.2521 m³
